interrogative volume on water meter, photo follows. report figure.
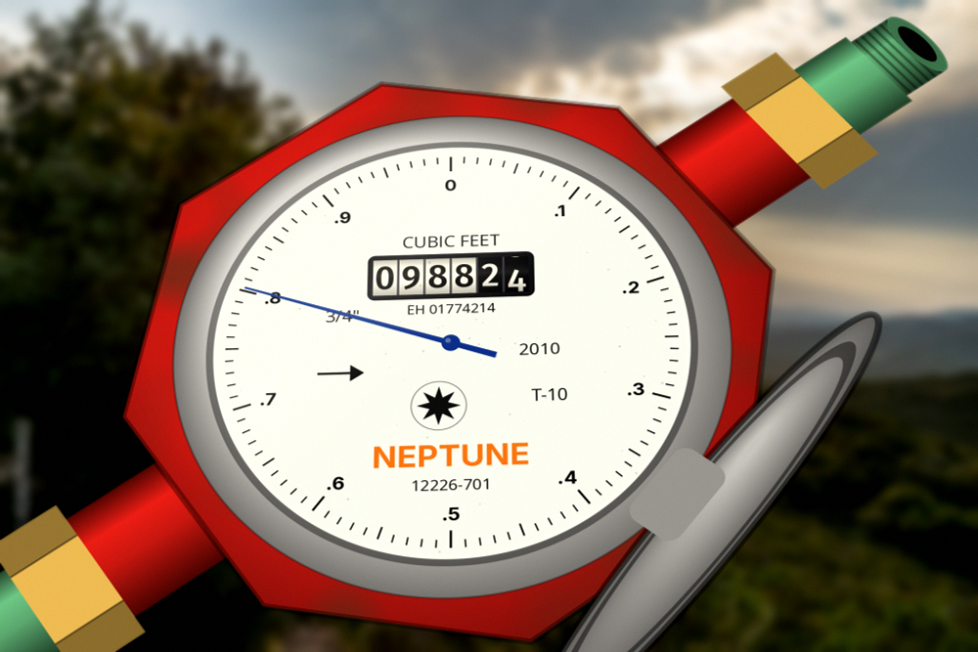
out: 98823.80 ft³
